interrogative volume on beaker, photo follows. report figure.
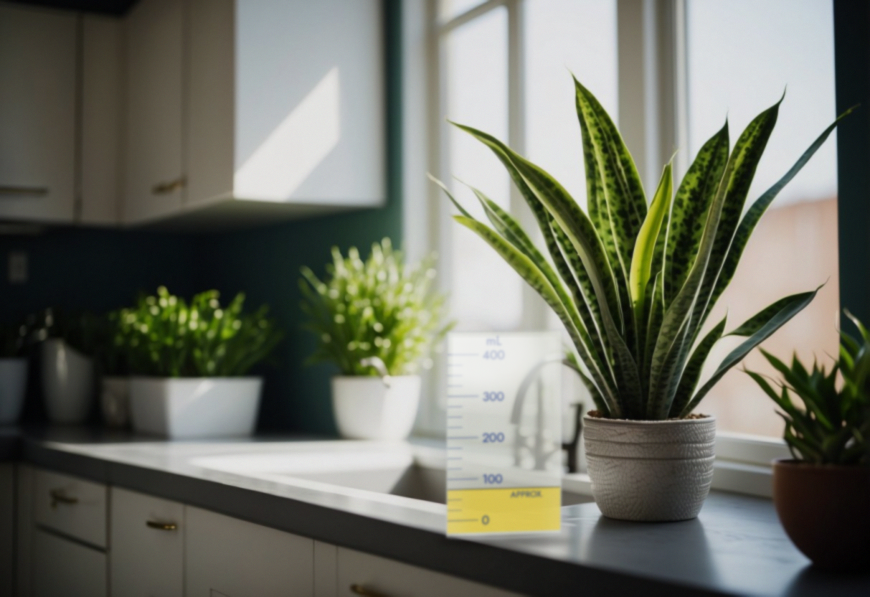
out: 75 mL
